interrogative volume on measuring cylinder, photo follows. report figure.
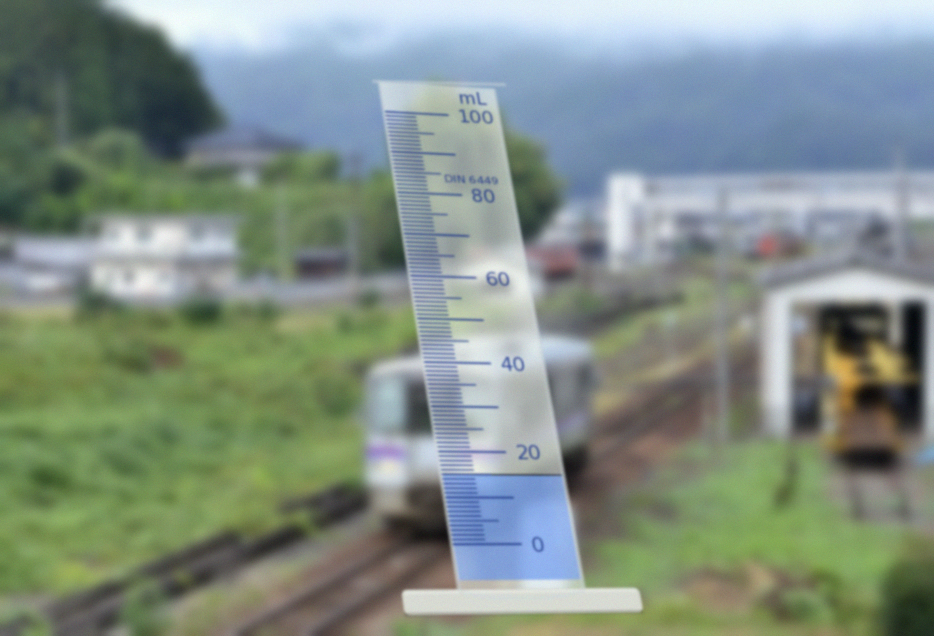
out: 15 mL
